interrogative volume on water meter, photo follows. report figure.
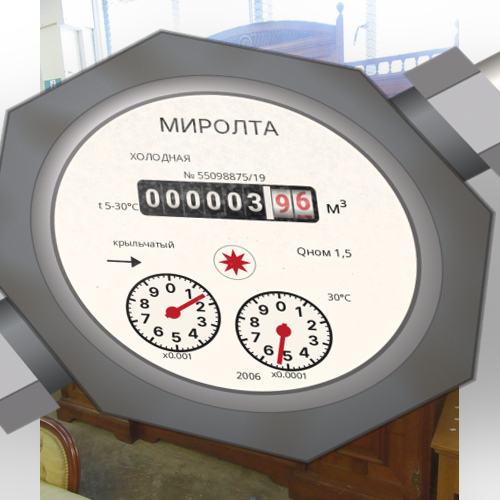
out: 3.9615 m³
